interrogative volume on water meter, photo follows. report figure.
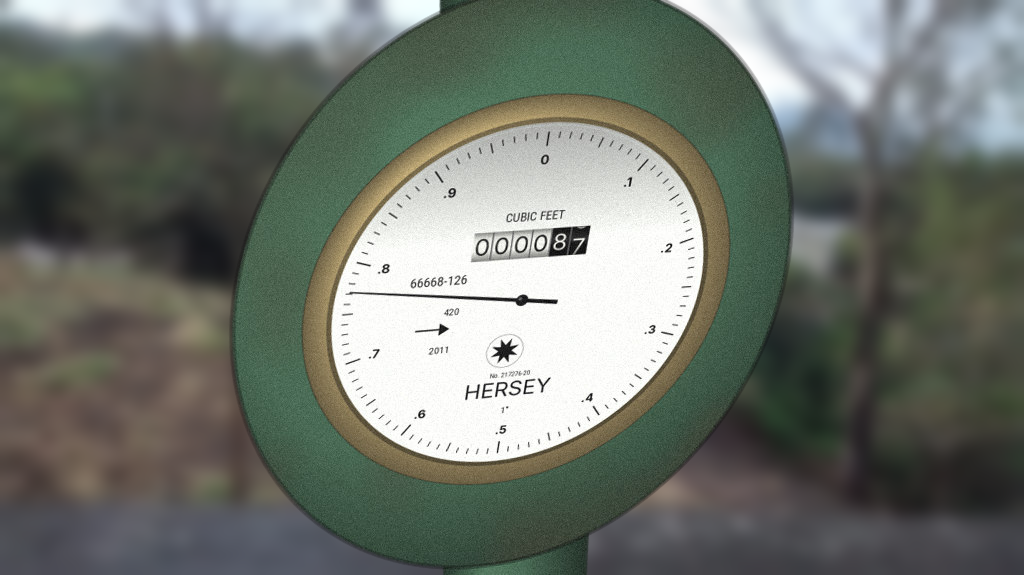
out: 86.77 ft³
